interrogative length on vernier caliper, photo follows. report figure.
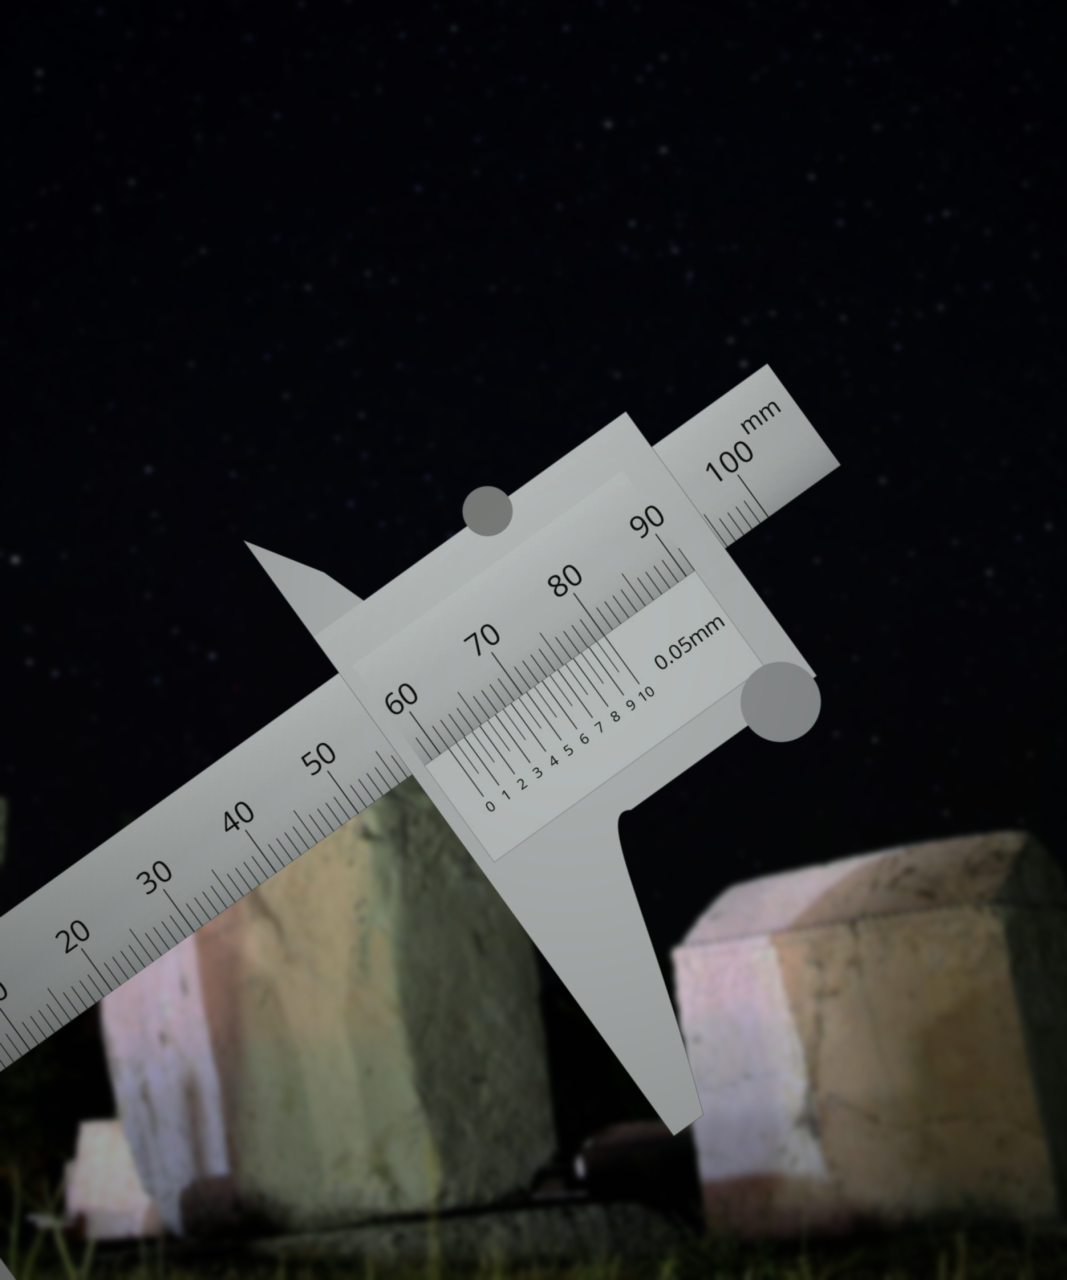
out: 61.0 mm
